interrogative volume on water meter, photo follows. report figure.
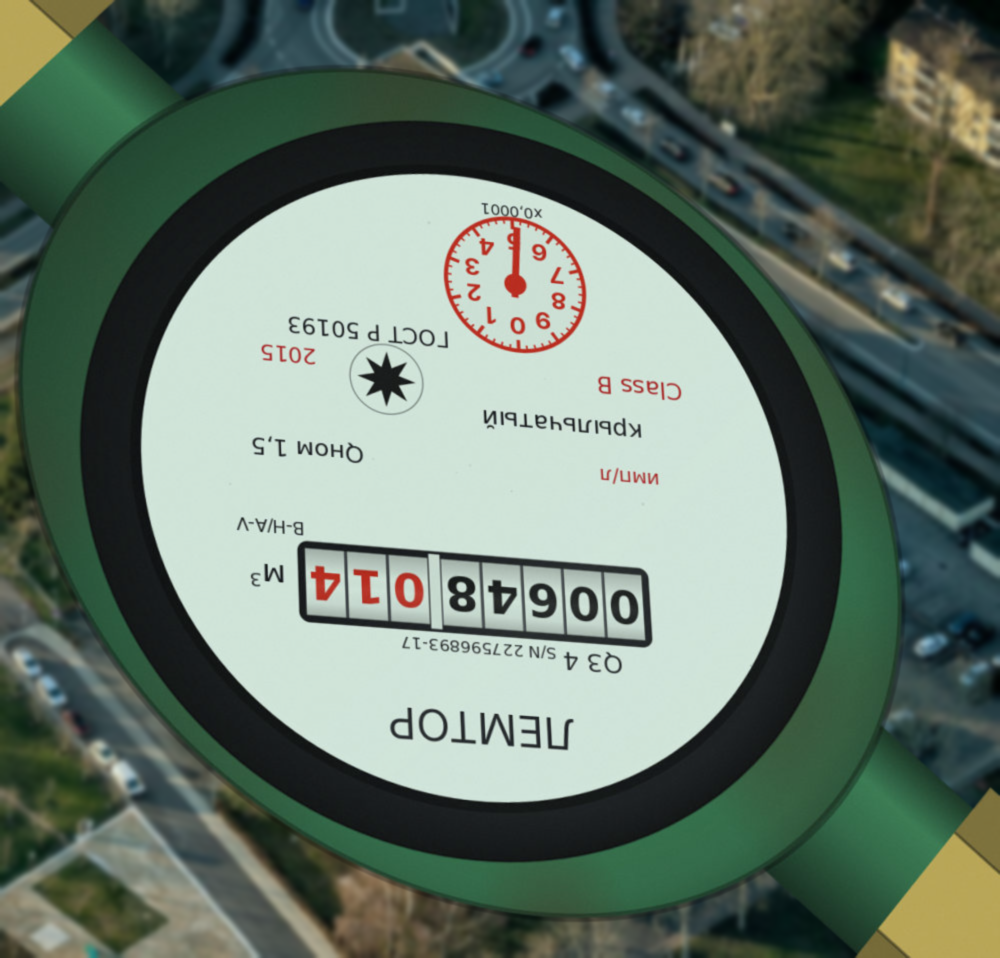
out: 648.0145 m³
